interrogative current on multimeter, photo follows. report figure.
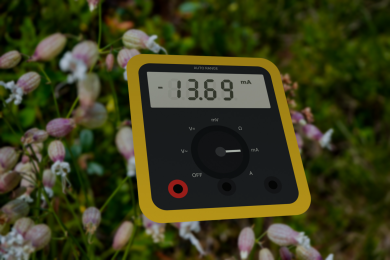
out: -13.69 mA
